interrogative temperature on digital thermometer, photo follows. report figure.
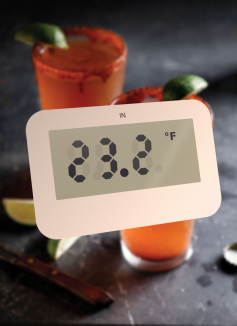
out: 23.2 °F
